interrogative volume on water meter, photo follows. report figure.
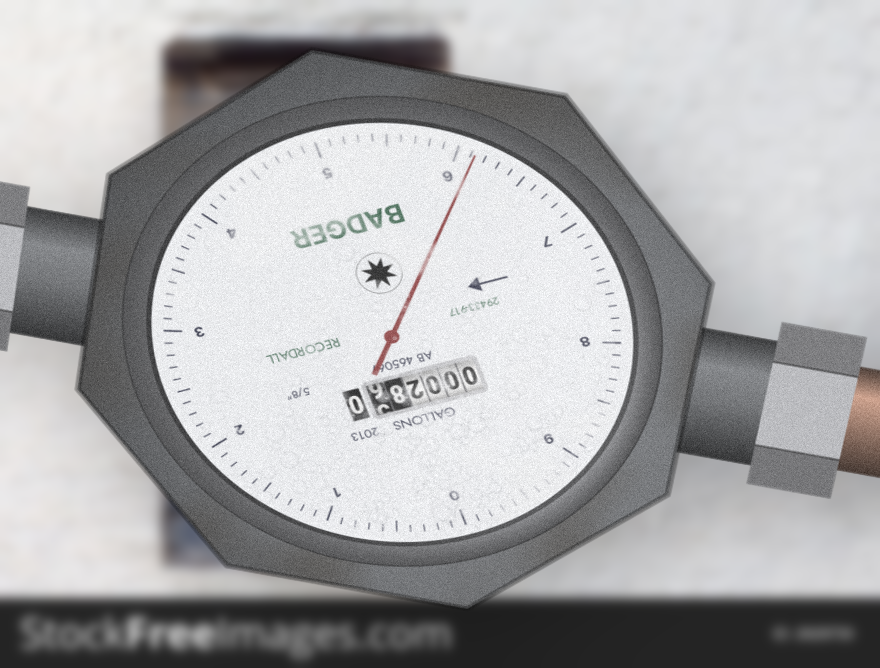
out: 2856.1 gal
